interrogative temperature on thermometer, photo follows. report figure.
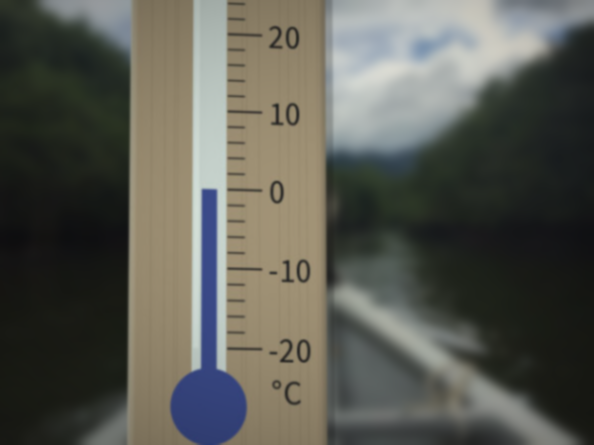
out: 0 °C
